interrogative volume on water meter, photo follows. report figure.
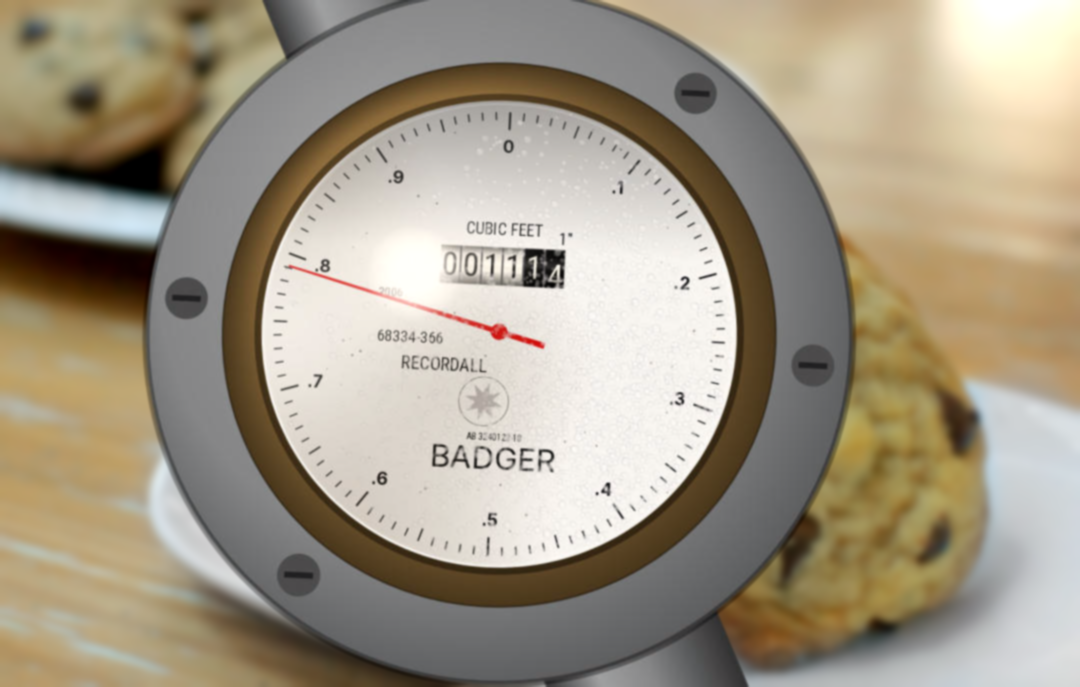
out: 1113.79 ft³
